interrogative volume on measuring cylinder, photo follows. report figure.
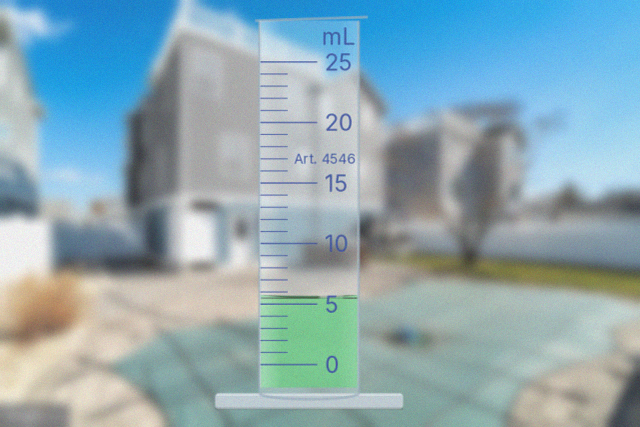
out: 5.5 mL
